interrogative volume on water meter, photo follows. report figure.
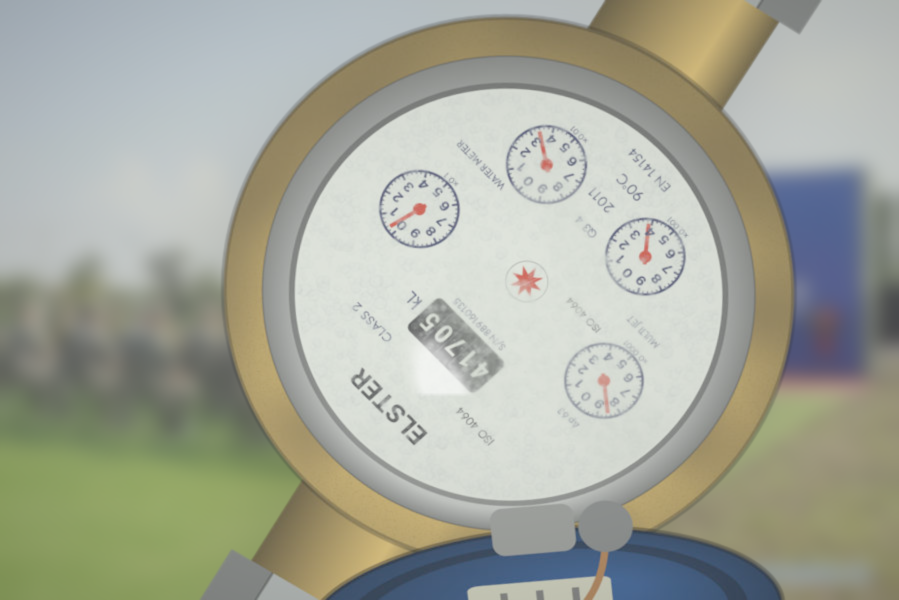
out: 41705.0338 kL
